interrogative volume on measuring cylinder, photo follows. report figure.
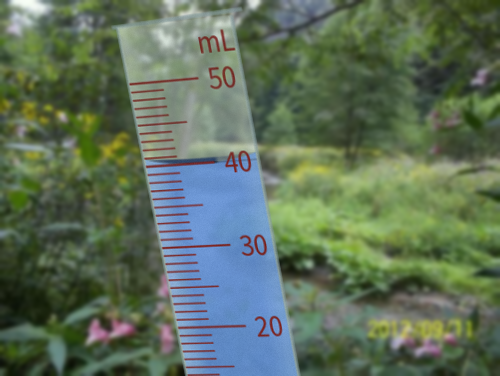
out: 40 mL
